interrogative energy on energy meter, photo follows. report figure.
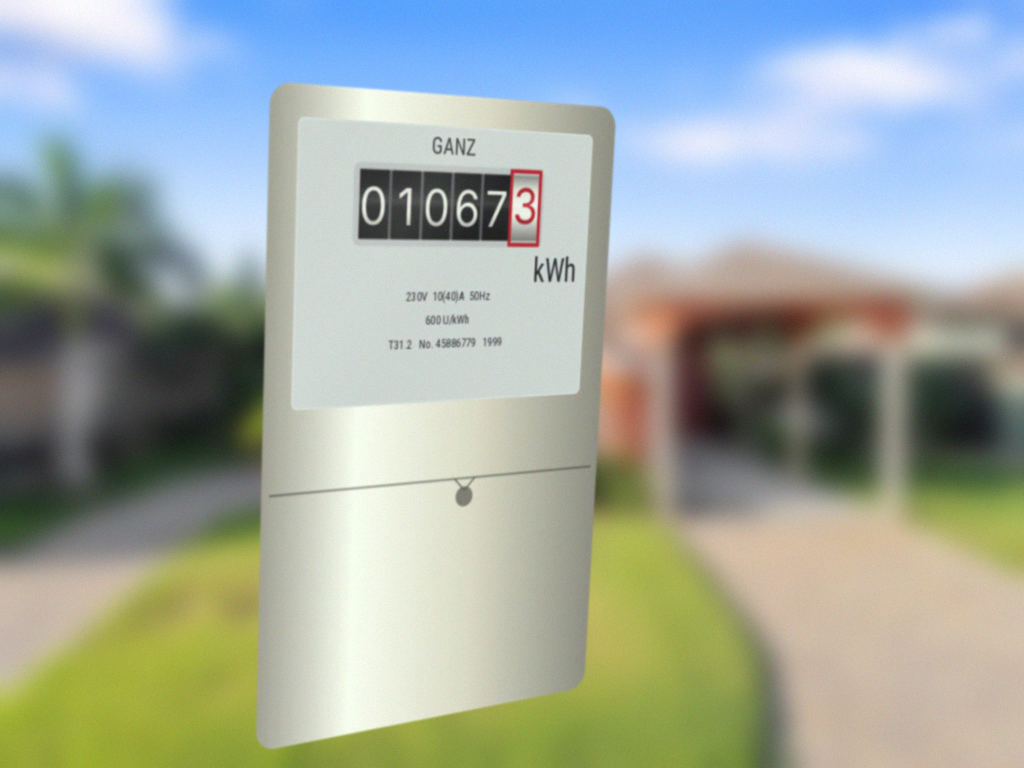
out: 1067.3 kWh
